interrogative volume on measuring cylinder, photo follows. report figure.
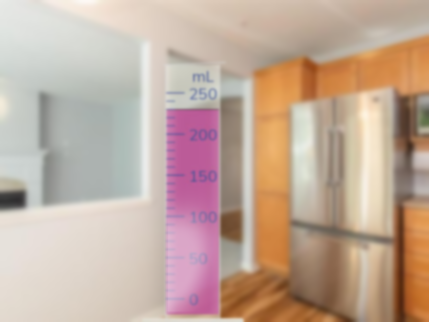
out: 230 mL
